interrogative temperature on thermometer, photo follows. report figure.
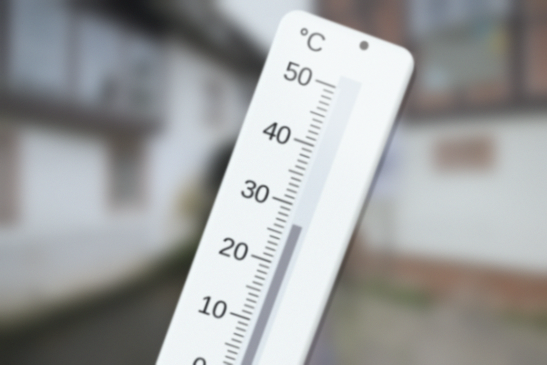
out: 27 °C
